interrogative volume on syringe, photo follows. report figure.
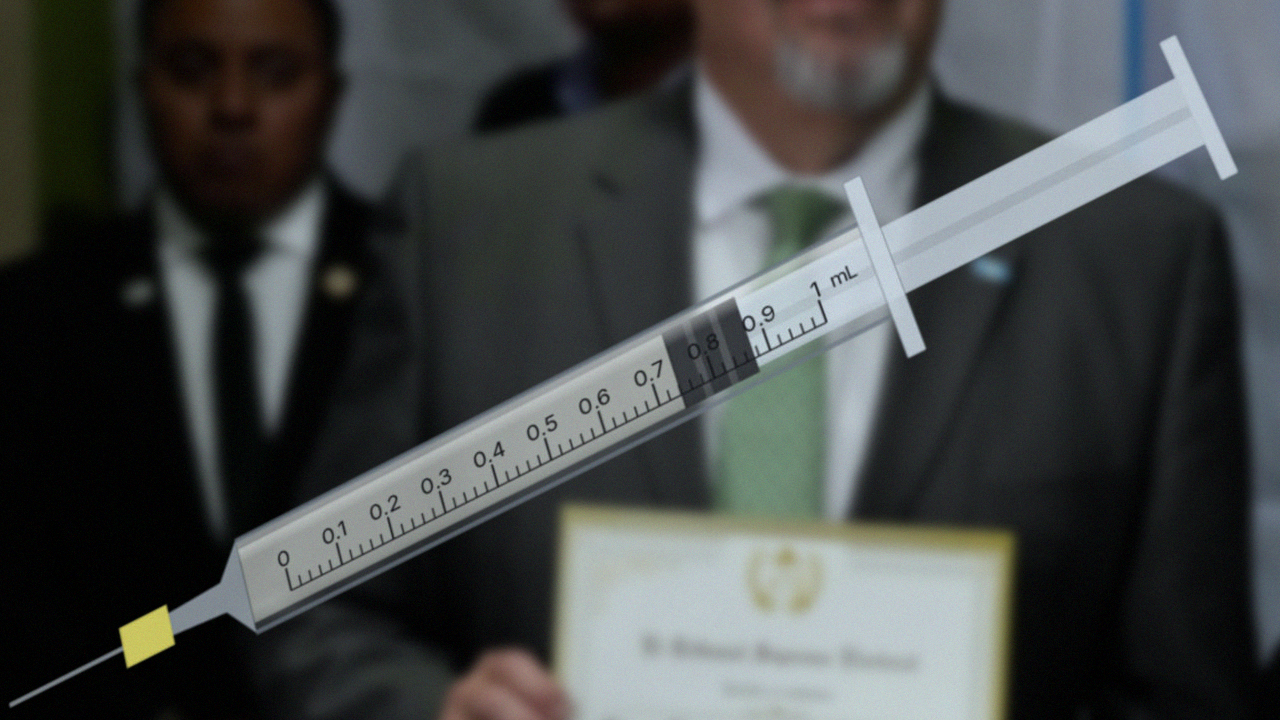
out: 0.74 mL
